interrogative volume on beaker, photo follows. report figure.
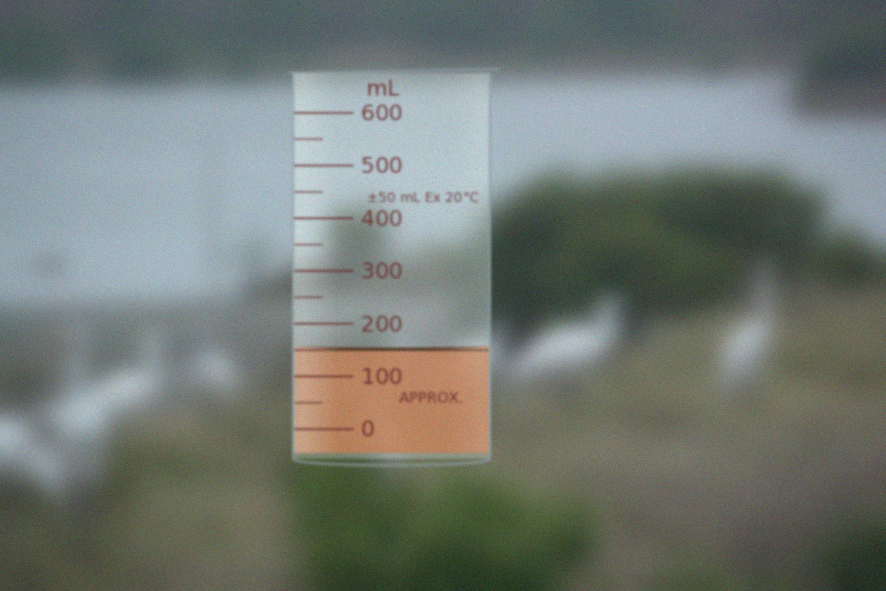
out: 150 mL
